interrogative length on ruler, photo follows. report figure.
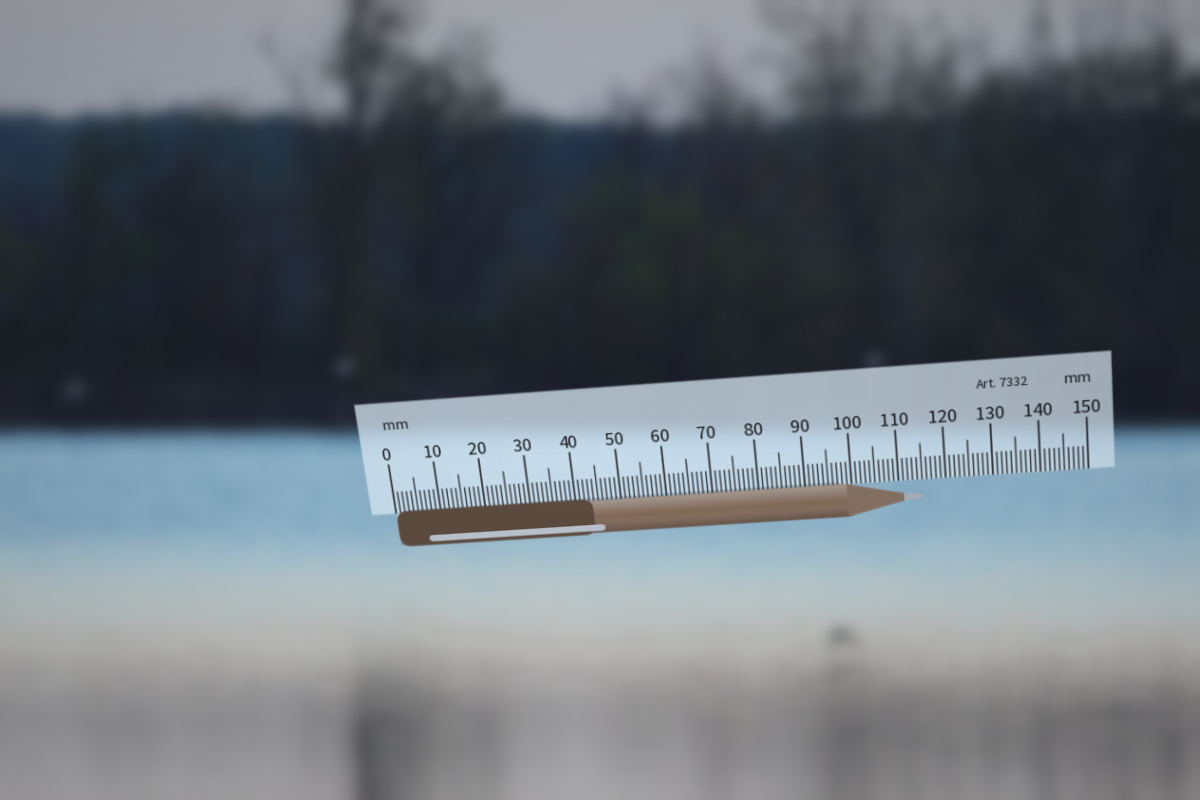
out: 115 mm
